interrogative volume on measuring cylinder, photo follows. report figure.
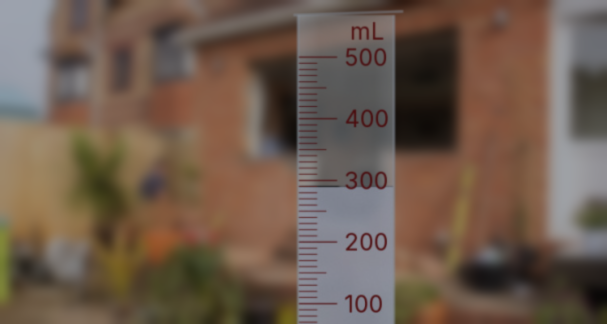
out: 290 mL
